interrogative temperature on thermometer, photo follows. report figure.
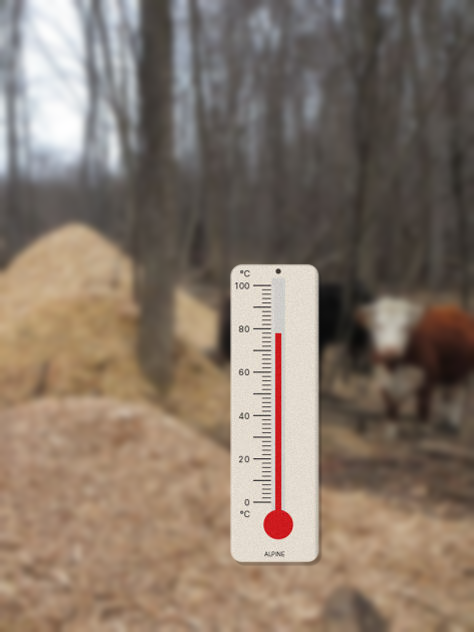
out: 78 °C
